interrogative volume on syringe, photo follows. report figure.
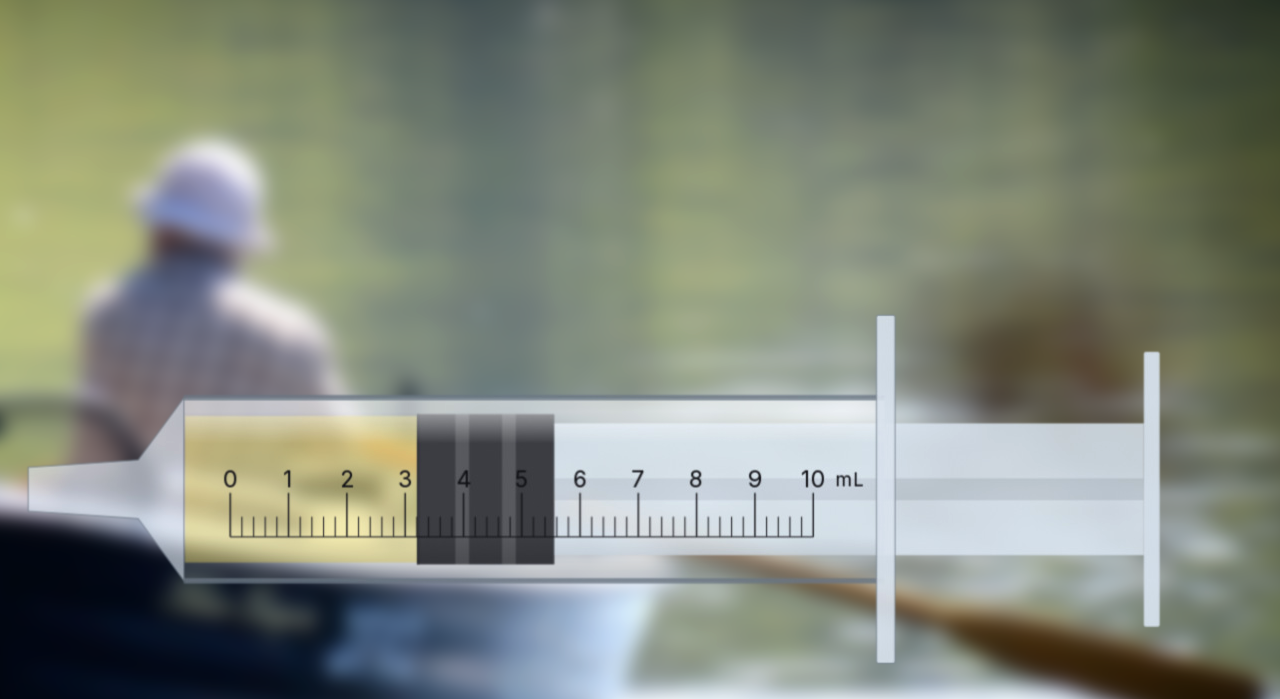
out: 3.2 mL
